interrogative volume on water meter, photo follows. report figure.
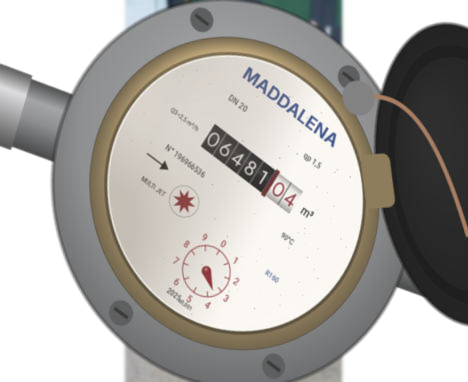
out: 6481.043 m³
